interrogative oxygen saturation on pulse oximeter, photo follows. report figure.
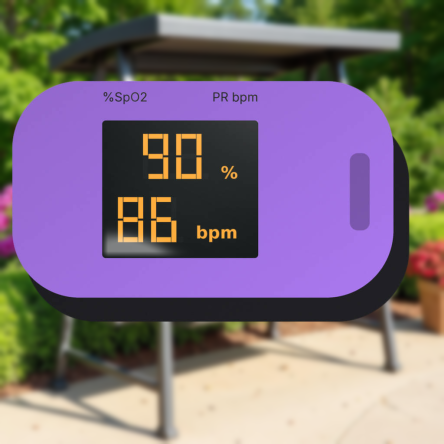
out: 90 %
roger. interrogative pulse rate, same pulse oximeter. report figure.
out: 86 bpm
